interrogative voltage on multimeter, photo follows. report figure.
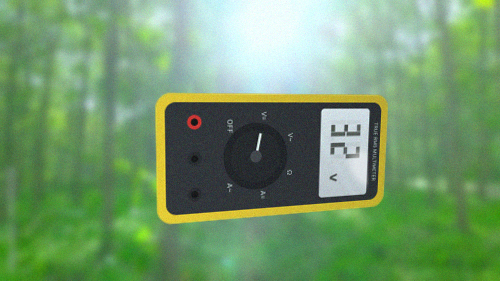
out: 32 V
